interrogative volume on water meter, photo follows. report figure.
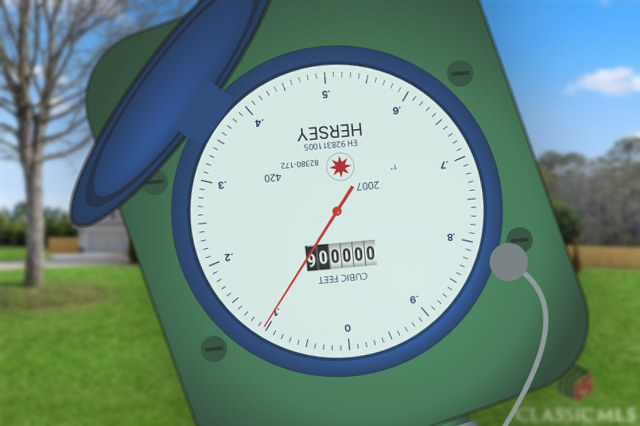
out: 6.10 ft³
